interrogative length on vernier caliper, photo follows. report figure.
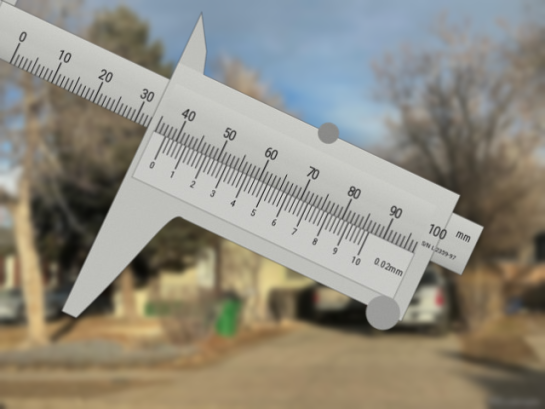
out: 37.5 mm
